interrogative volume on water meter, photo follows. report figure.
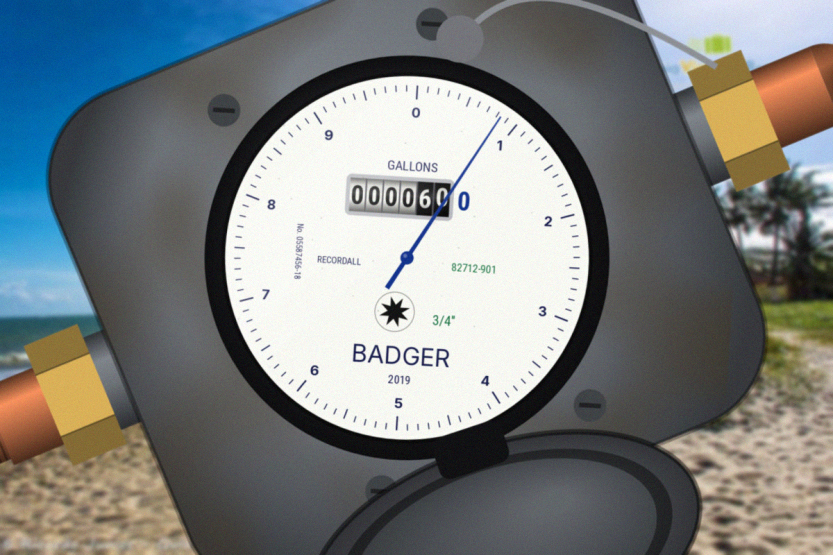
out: 600.8 gal
